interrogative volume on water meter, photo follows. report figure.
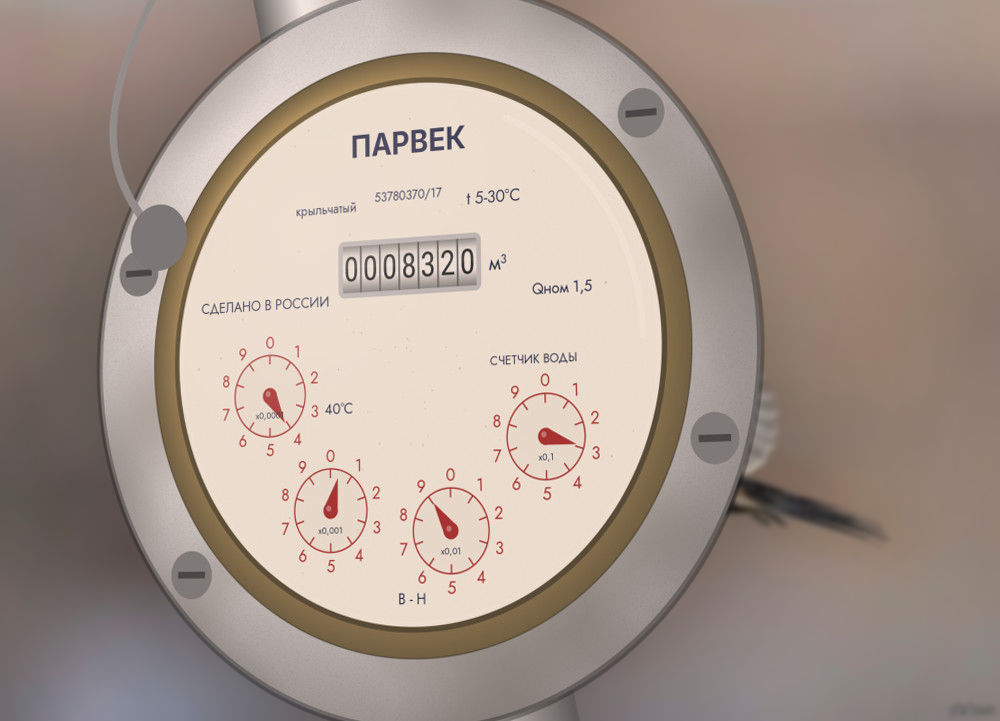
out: 8320.2904 m³
